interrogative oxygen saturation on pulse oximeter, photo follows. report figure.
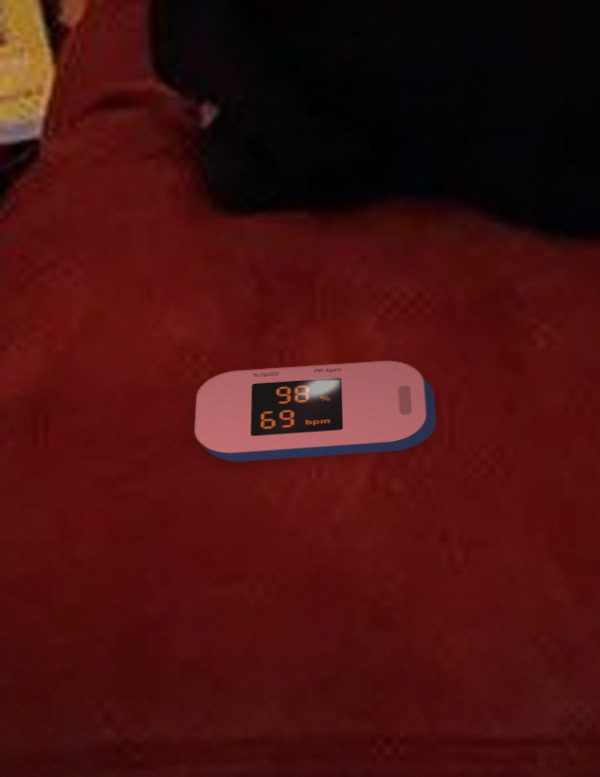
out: 98 %
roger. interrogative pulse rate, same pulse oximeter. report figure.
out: 69 bpm
